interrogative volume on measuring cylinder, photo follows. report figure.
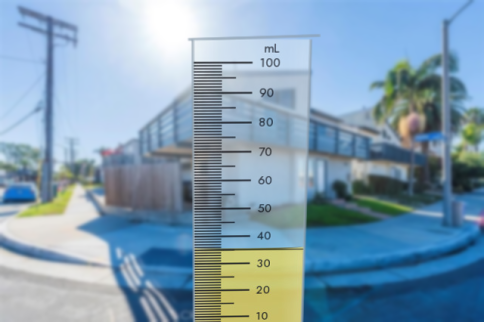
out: 35 mL
